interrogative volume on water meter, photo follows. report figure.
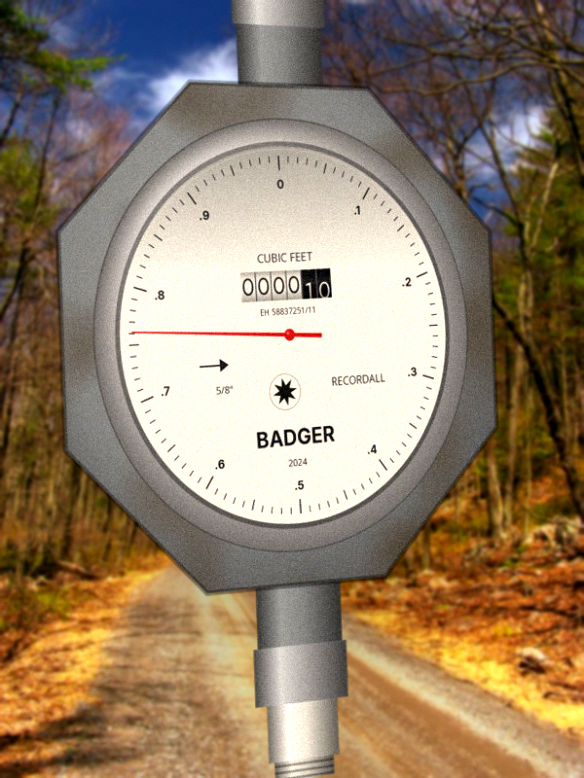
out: 9.76 ft³
